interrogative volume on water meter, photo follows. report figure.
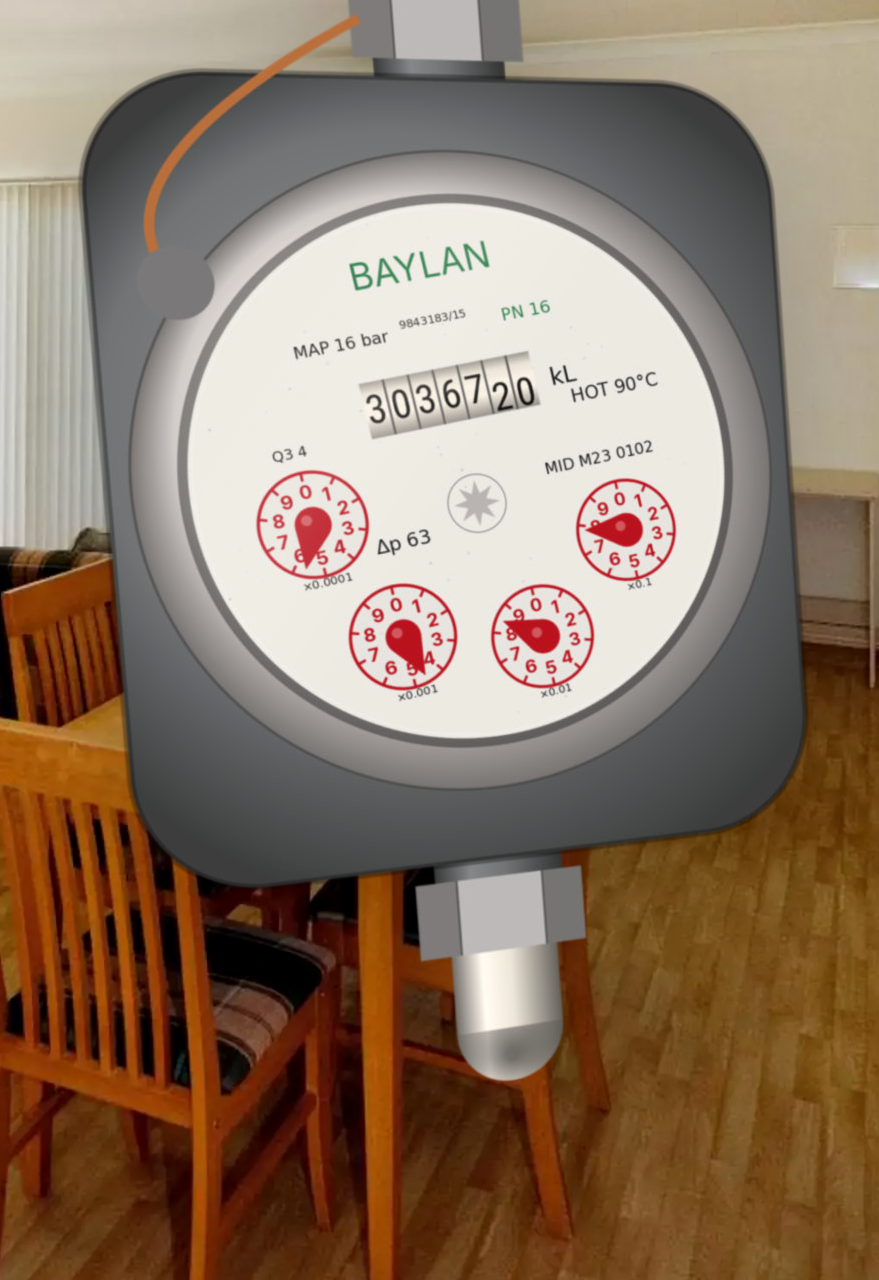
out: 3036719.7845 kL
